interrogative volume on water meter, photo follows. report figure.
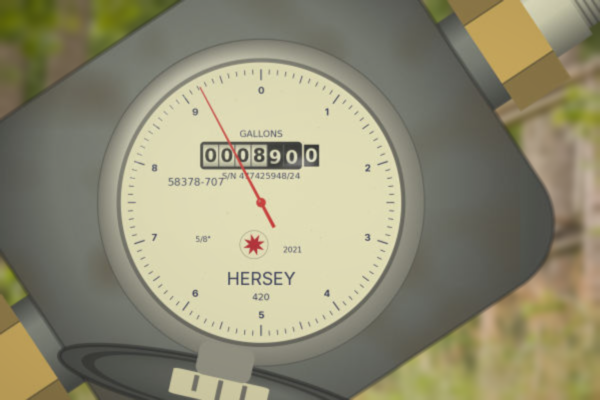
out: 8899.2 gal
